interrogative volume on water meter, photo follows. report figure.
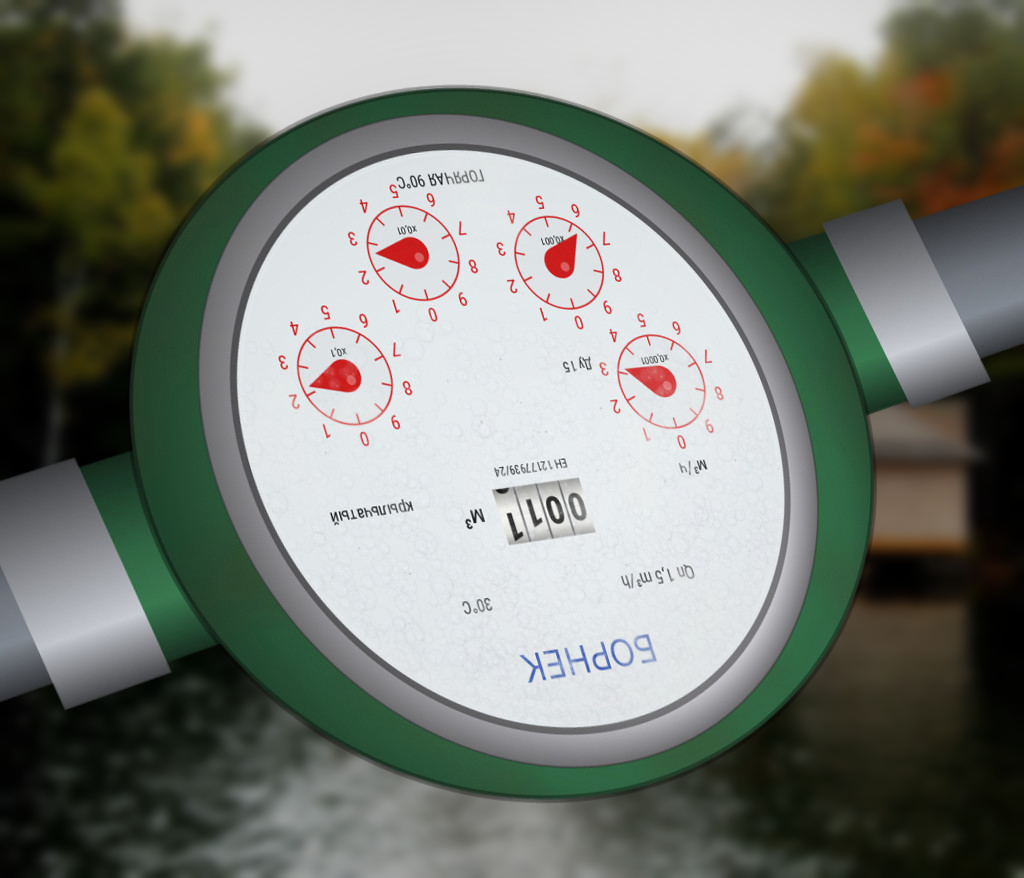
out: 11.2263 m³
